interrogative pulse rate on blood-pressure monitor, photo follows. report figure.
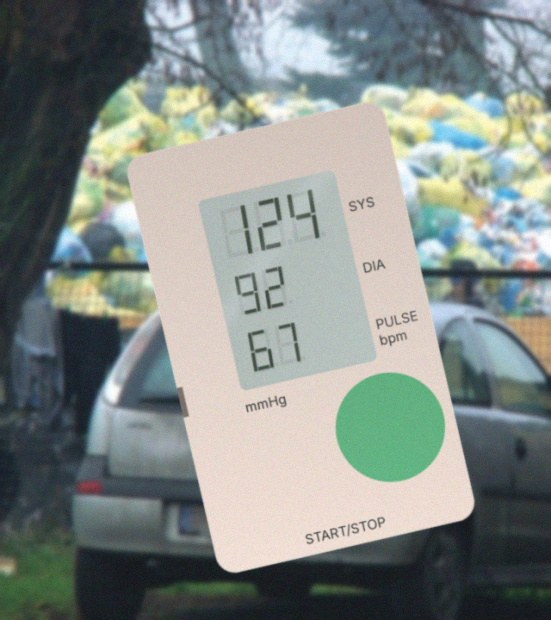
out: 67 bpm
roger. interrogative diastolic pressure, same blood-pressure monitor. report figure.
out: 92 mmHg
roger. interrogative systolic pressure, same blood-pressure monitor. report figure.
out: 124 mmHg
